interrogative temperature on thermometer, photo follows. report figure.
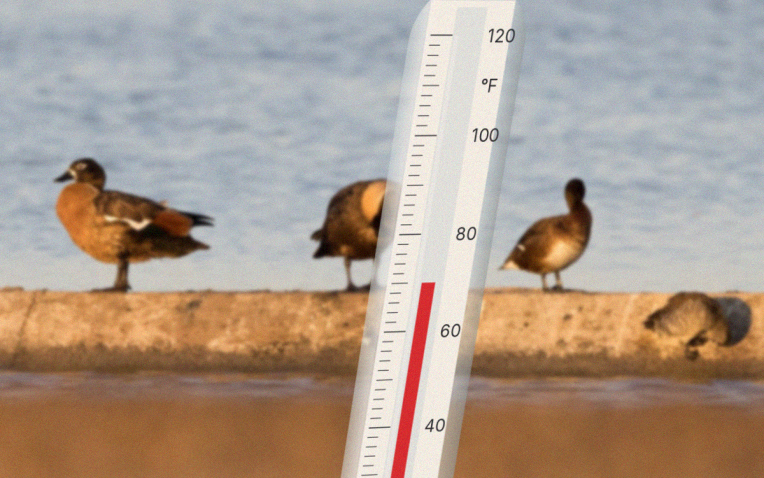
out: 70 °F
